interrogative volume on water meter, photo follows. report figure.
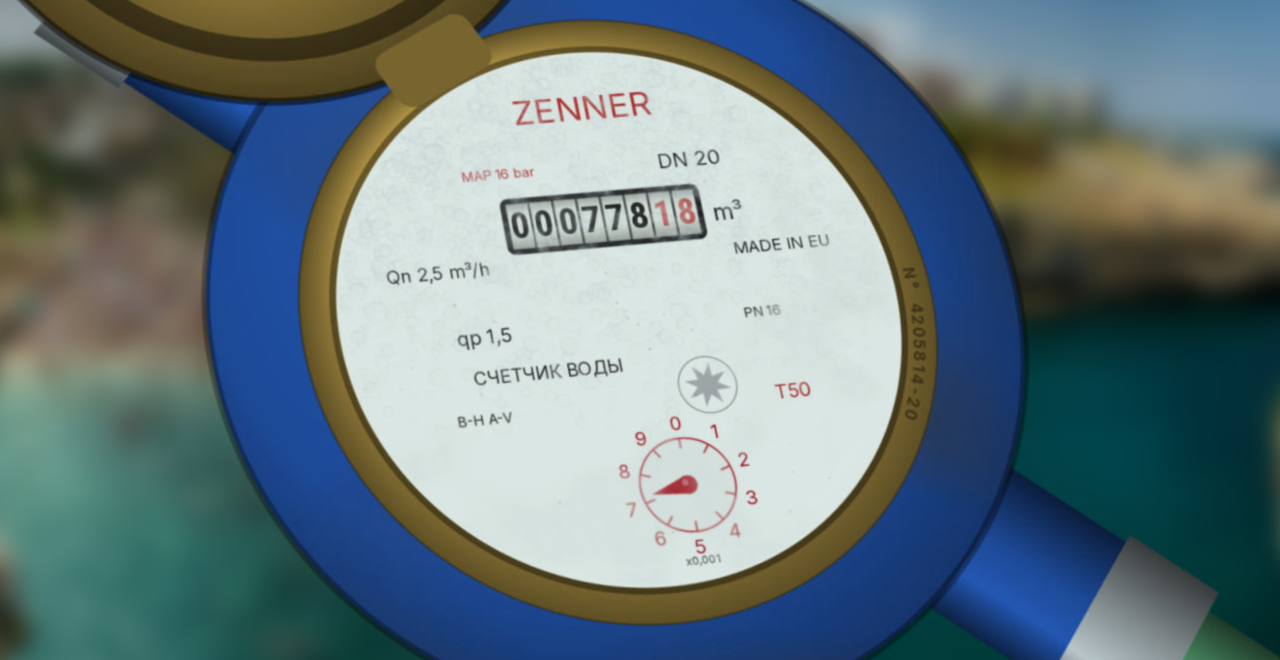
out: 778.187 m³
